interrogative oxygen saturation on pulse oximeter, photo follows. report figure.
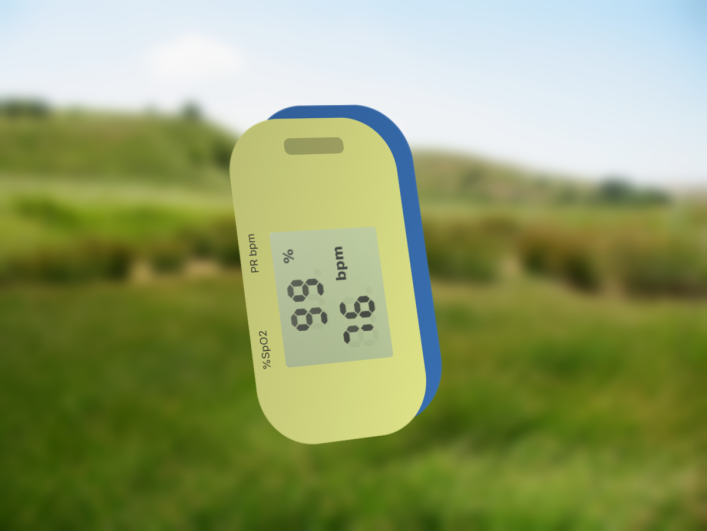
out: 99 %
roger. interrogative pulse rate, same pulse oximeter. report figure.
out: 76 bpm
